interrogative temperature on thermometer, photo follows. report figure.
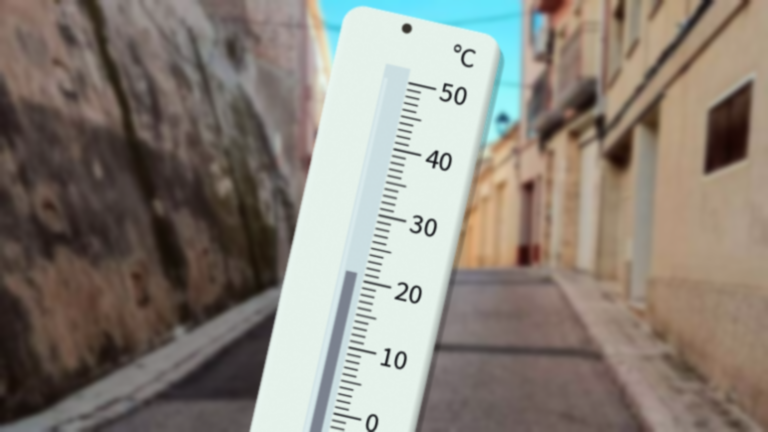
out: 21 °C
